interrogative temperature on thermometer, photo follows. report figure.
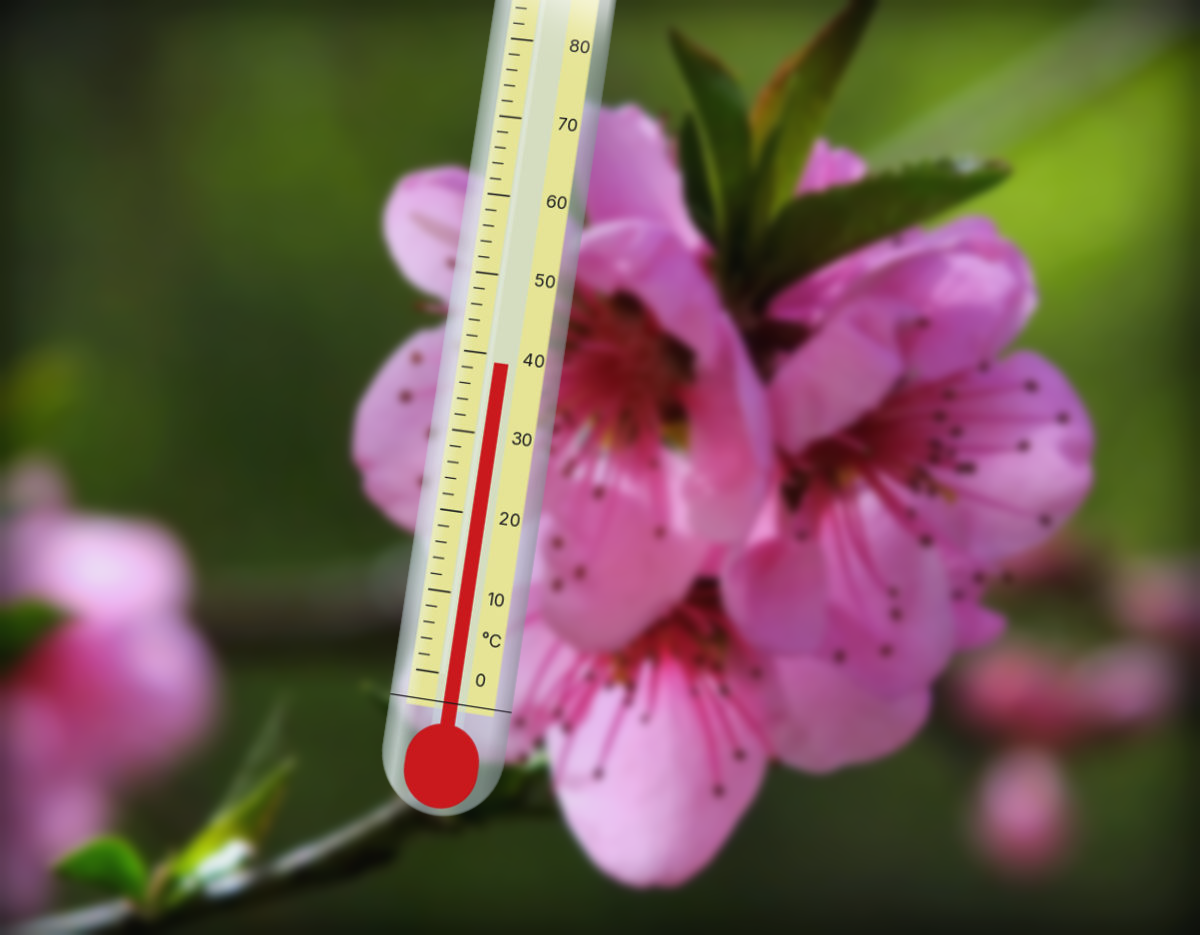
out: 39 °C
